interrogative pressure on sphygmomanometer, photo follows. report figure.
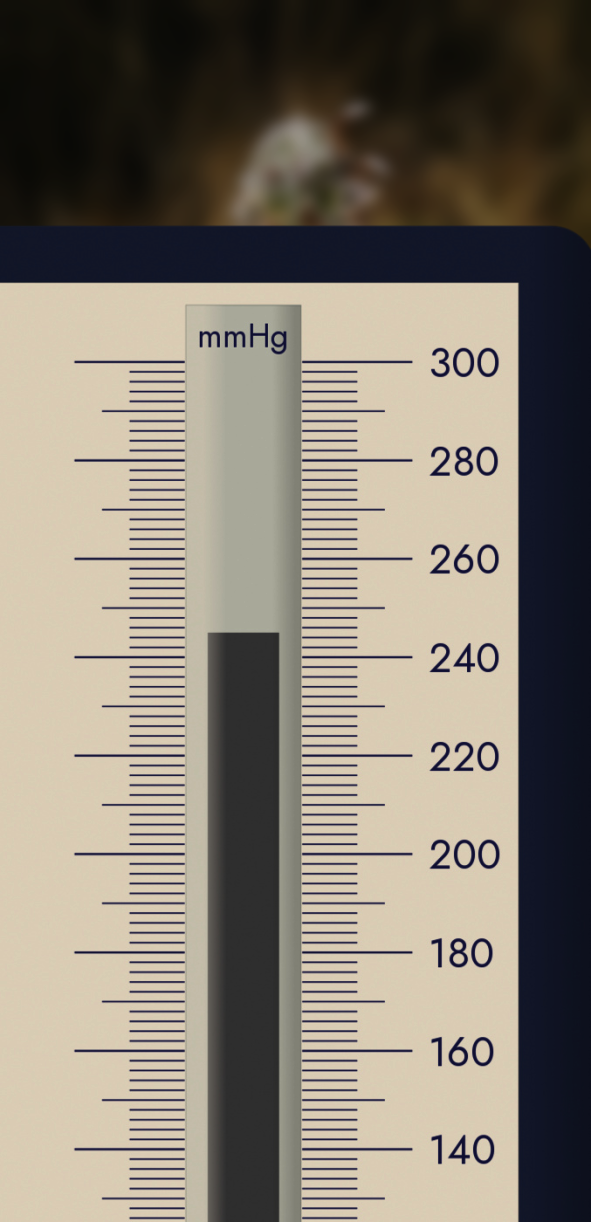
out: 245 mmHg
